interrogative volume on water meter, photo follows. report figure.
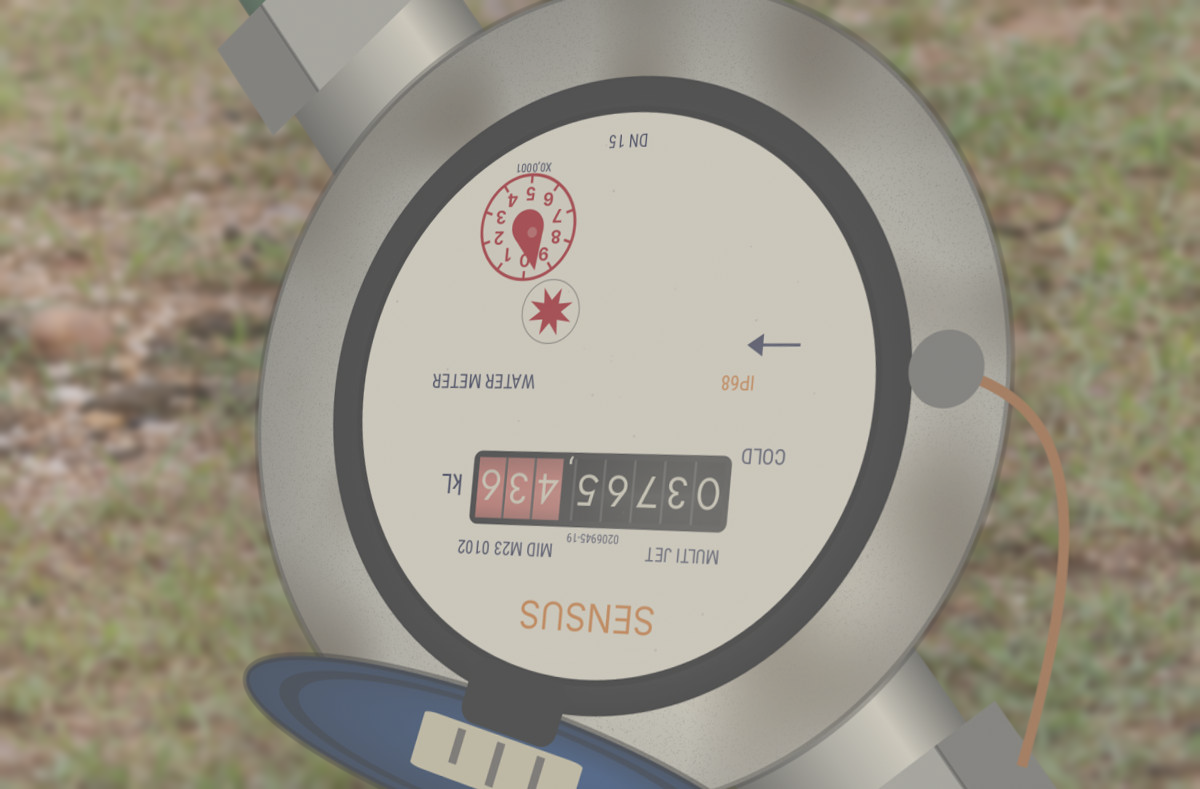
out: 3765.4359 kL
